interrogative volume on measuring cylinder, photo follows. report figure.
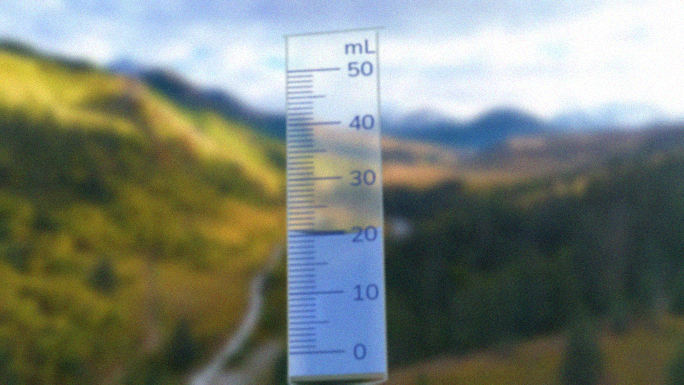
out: 20 mL
